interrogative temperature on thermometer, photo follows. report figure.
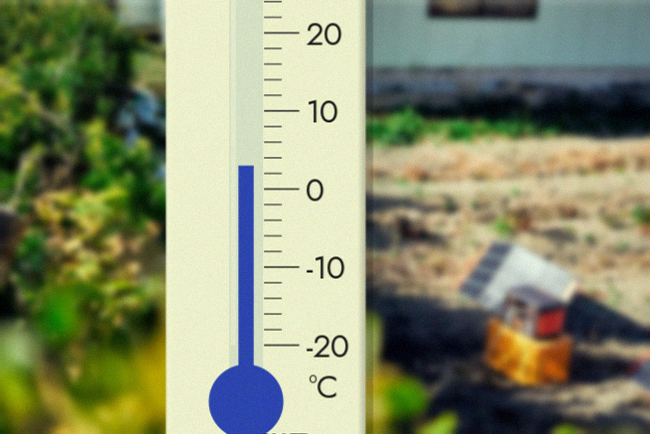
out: 3 °C
